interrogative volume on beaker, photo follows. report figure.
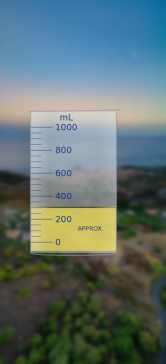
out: 300 mL
